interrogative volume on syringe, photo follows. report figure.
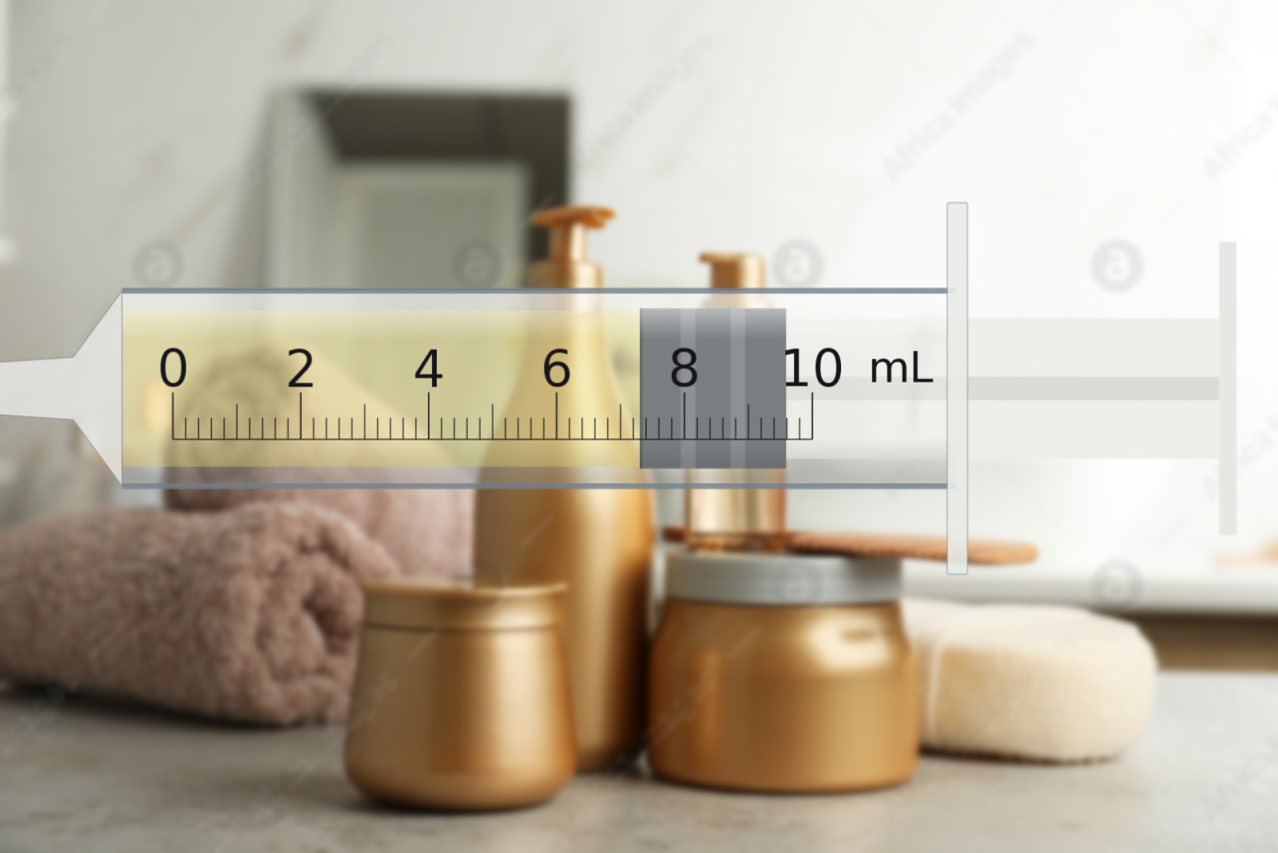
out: 7.3 mL
